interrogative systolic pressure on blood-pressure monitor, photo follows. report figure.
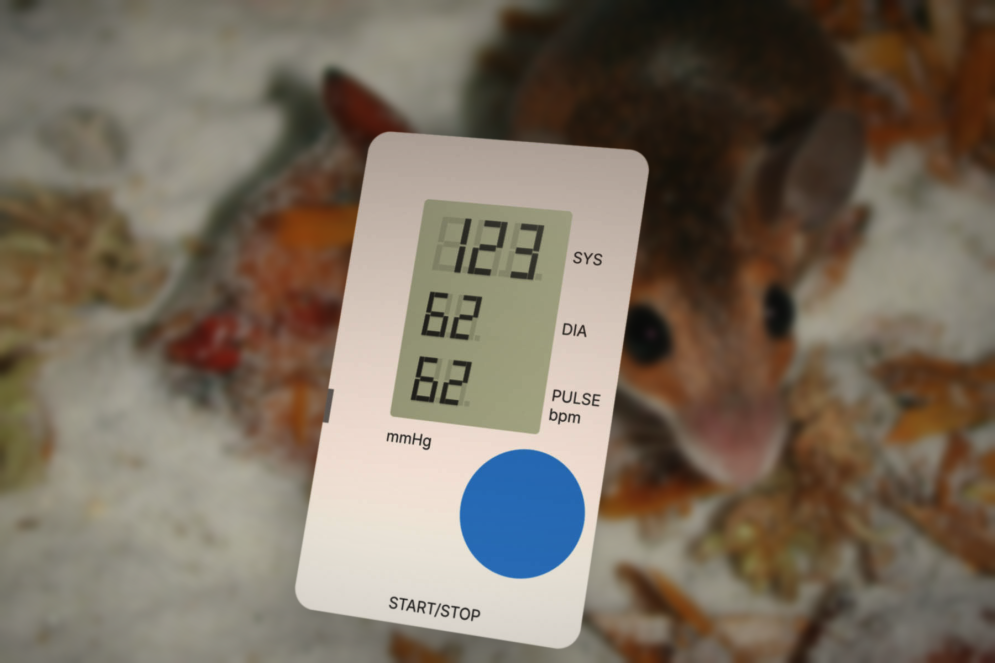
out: 123 mmHg
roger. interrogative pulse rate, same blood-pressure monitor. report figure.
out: 62 bpm
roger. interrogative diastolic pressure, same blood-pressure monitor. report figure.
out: 62 mmHg
